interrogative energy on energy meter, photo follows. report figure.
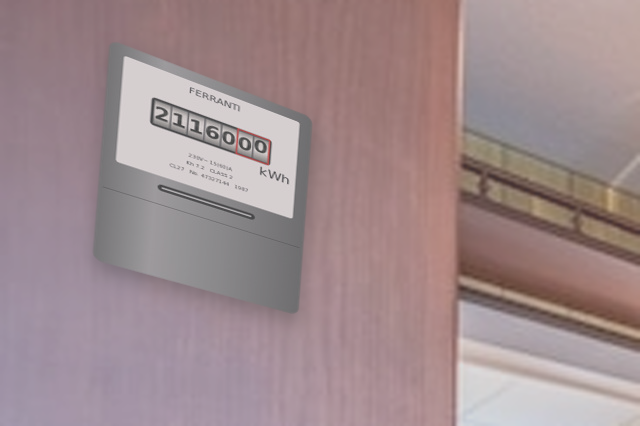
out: 21160.00 kWh
